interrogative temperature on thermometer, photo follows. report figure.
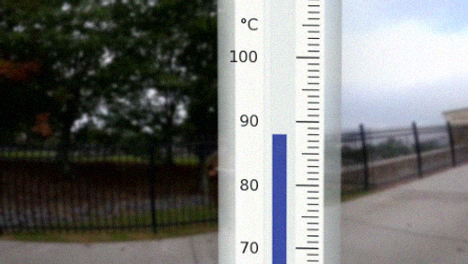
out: 88 °C
